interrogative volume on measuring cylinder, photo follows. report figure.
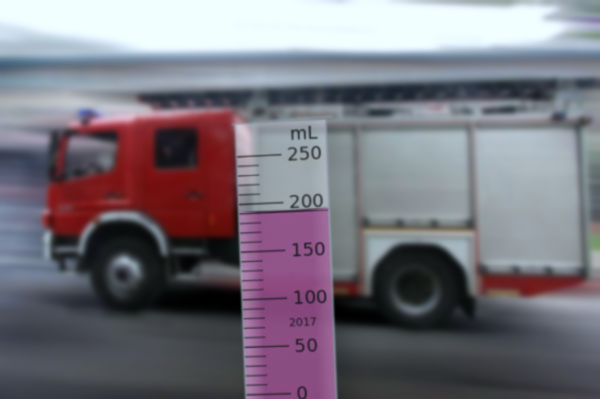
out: 190 mL
